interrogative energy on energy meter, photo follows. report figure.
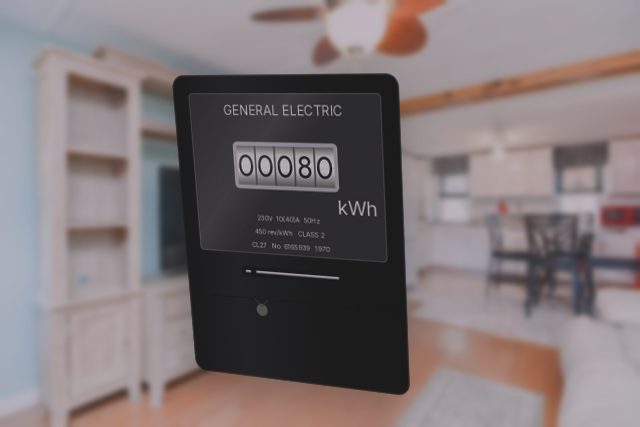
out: 80 kWh
